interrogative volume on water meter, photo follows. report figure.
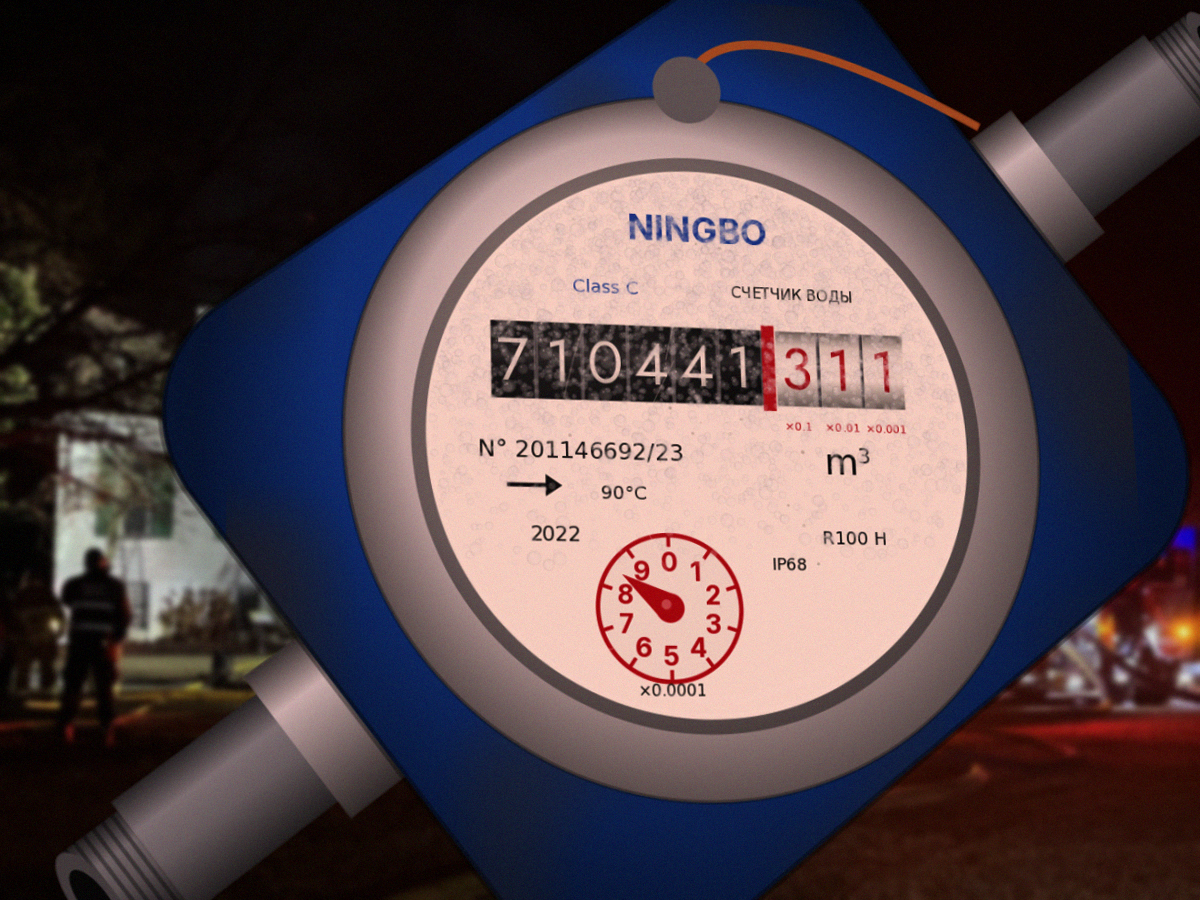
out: 710441.3118 m³
